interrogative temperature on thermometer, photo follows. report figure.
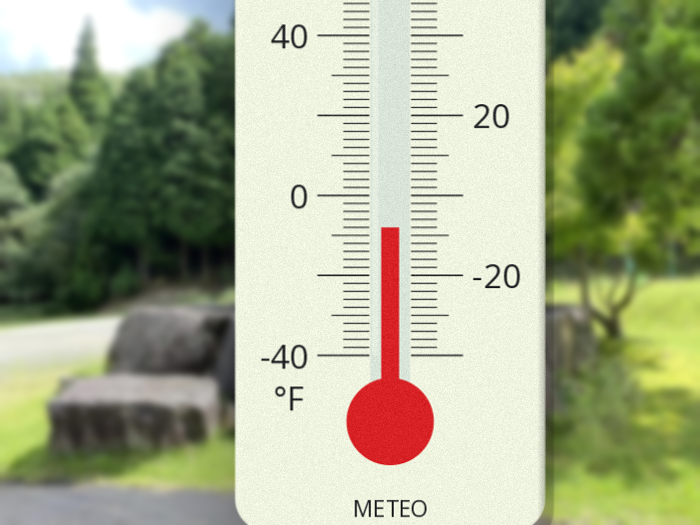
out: -8 °F
